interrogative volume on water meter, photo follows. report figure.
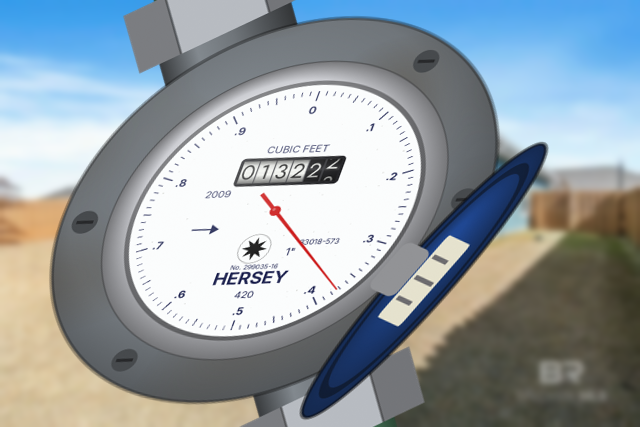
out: 13222.37 ft³
